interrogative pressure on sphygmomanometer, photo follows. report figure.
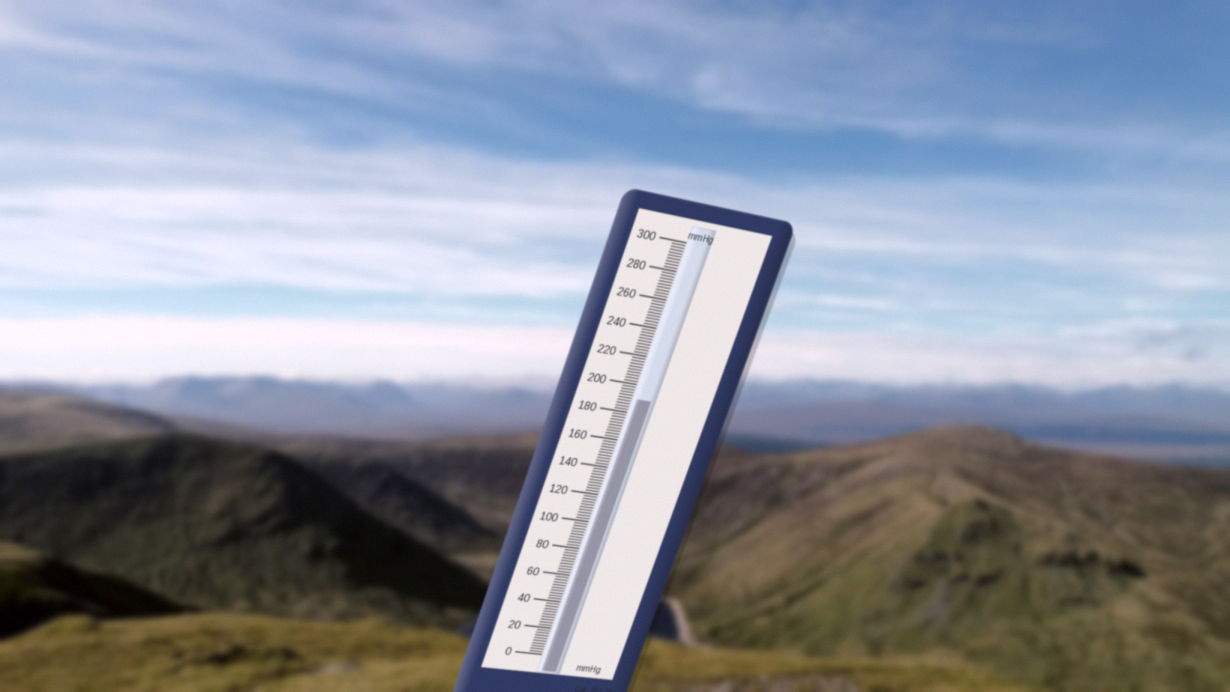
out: 190 mmHg
